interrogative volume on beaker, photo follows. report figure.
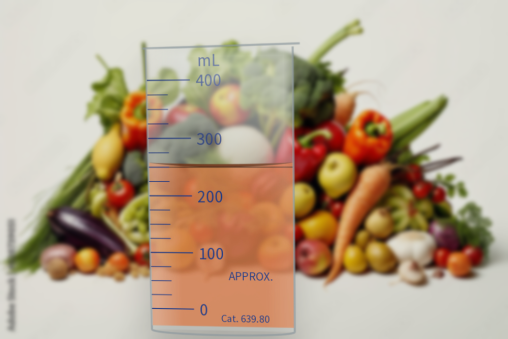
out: 250 mL
